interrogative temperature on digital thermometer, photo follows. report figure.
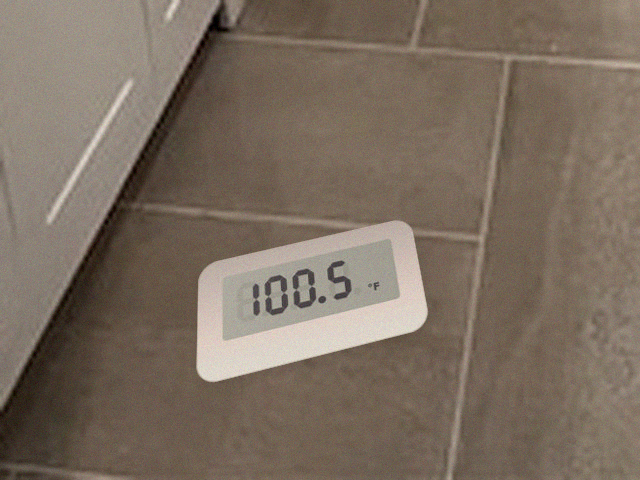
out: 100.5 °F
